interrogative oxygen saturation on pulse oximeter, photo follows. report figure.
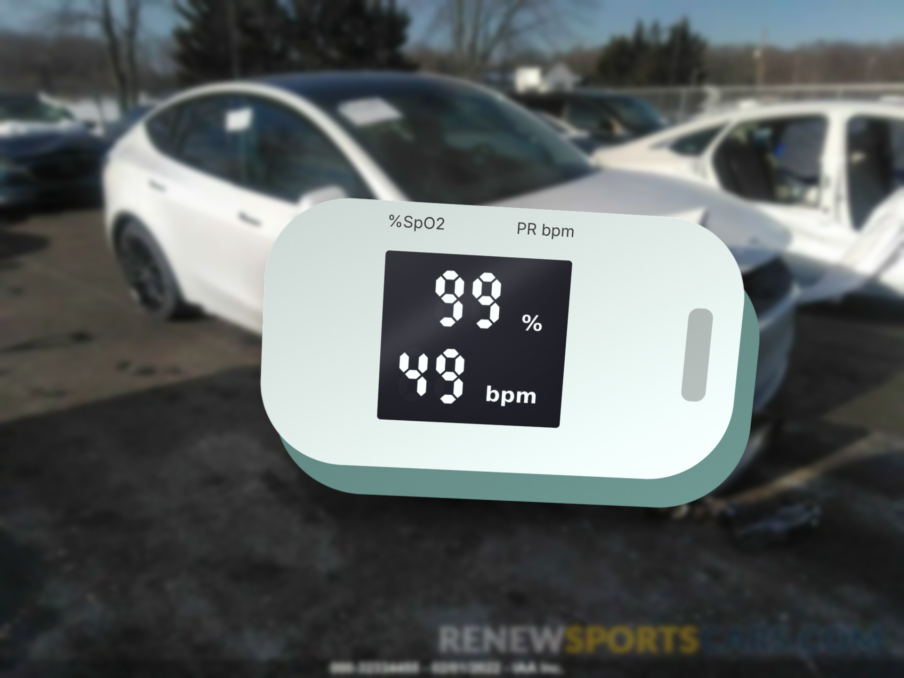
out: 99 %
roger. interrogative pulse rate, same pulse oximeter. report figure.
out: 49 bpm
